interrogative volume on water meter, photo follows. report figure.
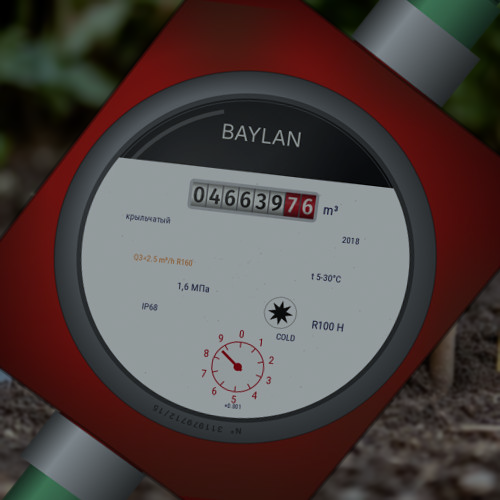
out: 46639.768 m³
